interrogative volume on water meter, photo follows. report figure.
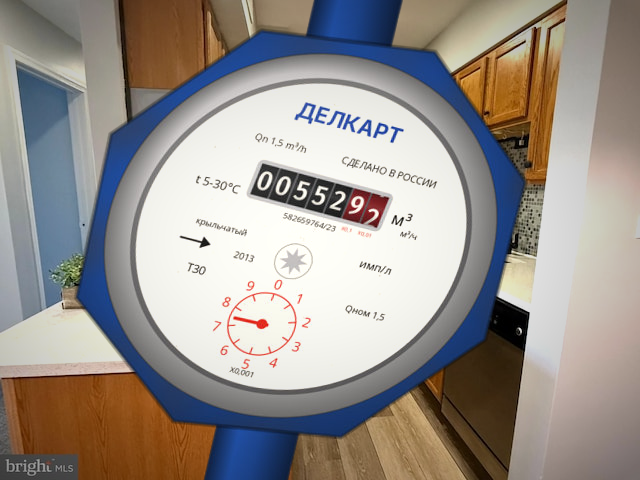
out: 552.917 m³
